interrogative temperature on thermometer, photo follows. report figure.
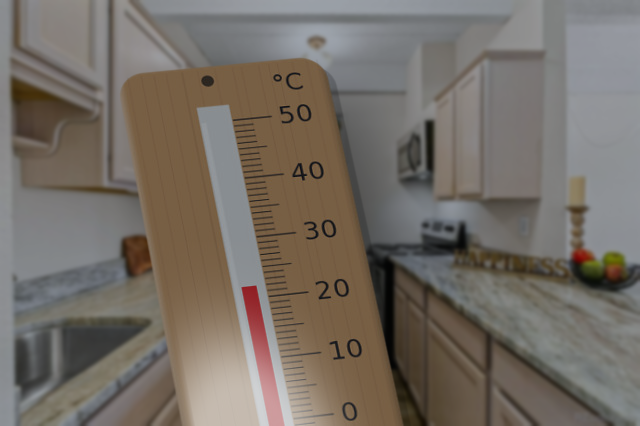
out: 22 °C
